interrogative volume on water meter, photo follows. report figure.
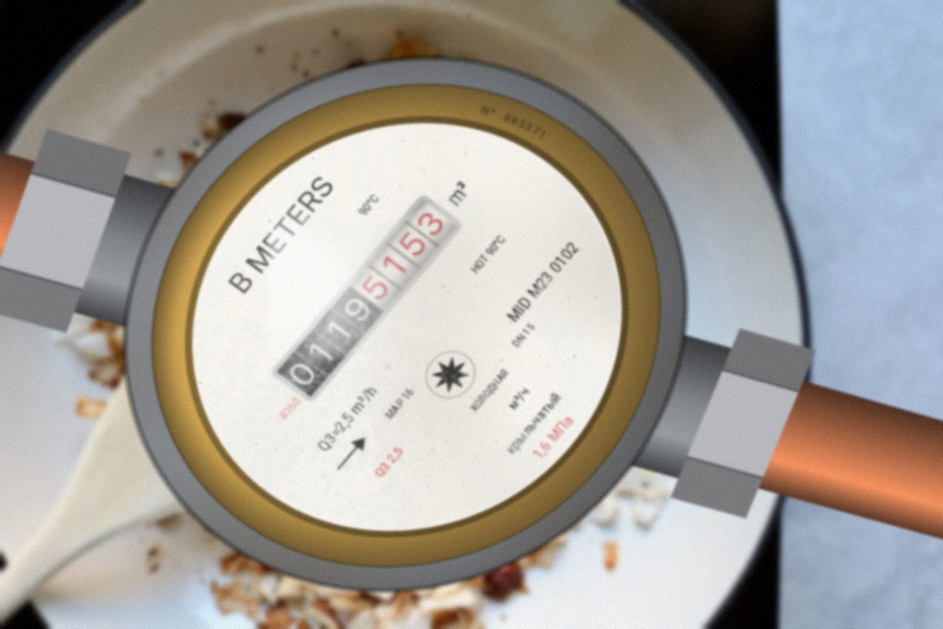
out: 119.5153 m³
